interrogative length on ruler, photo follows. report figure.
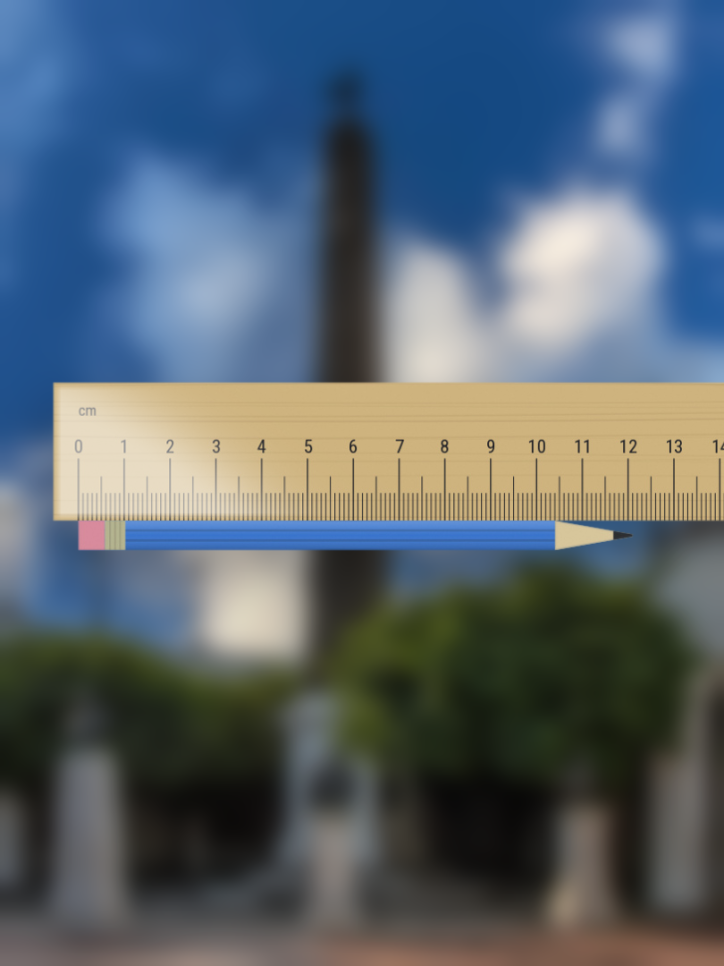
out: 12.1 cm
